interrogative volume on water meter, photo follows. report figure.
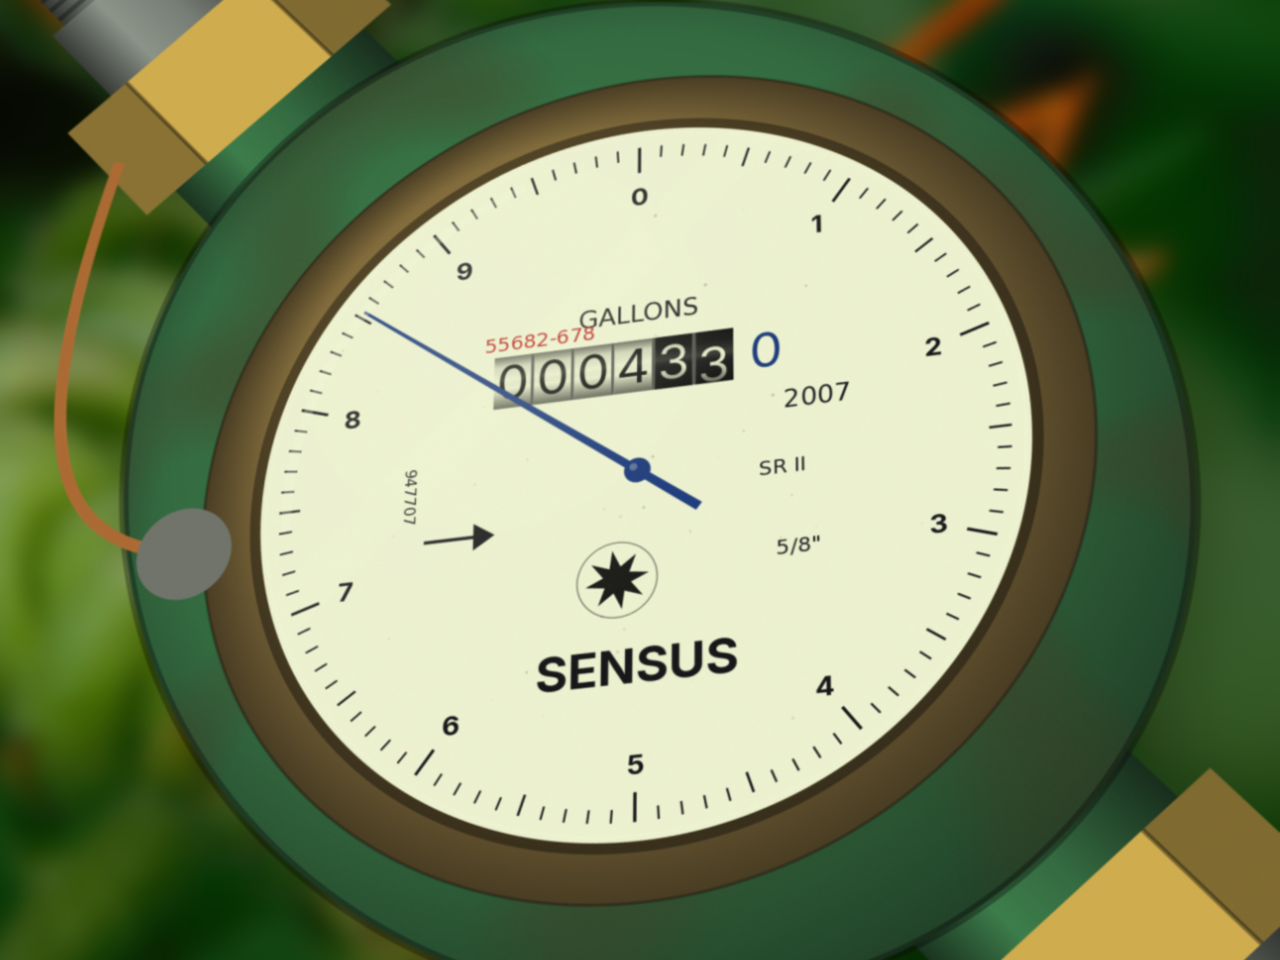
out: 4328.5 gal
